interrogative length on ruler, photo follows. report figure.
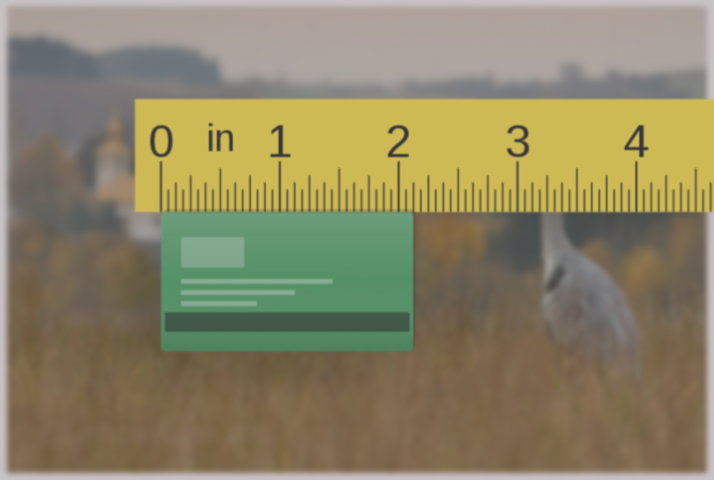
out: 2.125 in
